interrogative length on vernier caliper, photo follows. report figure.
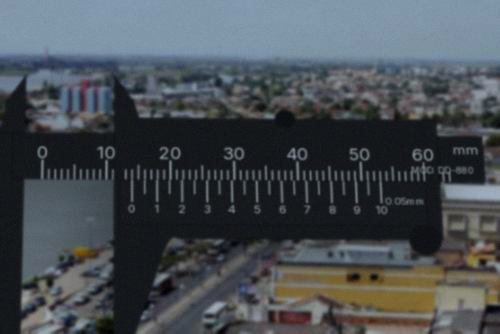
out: 14.0 mm
